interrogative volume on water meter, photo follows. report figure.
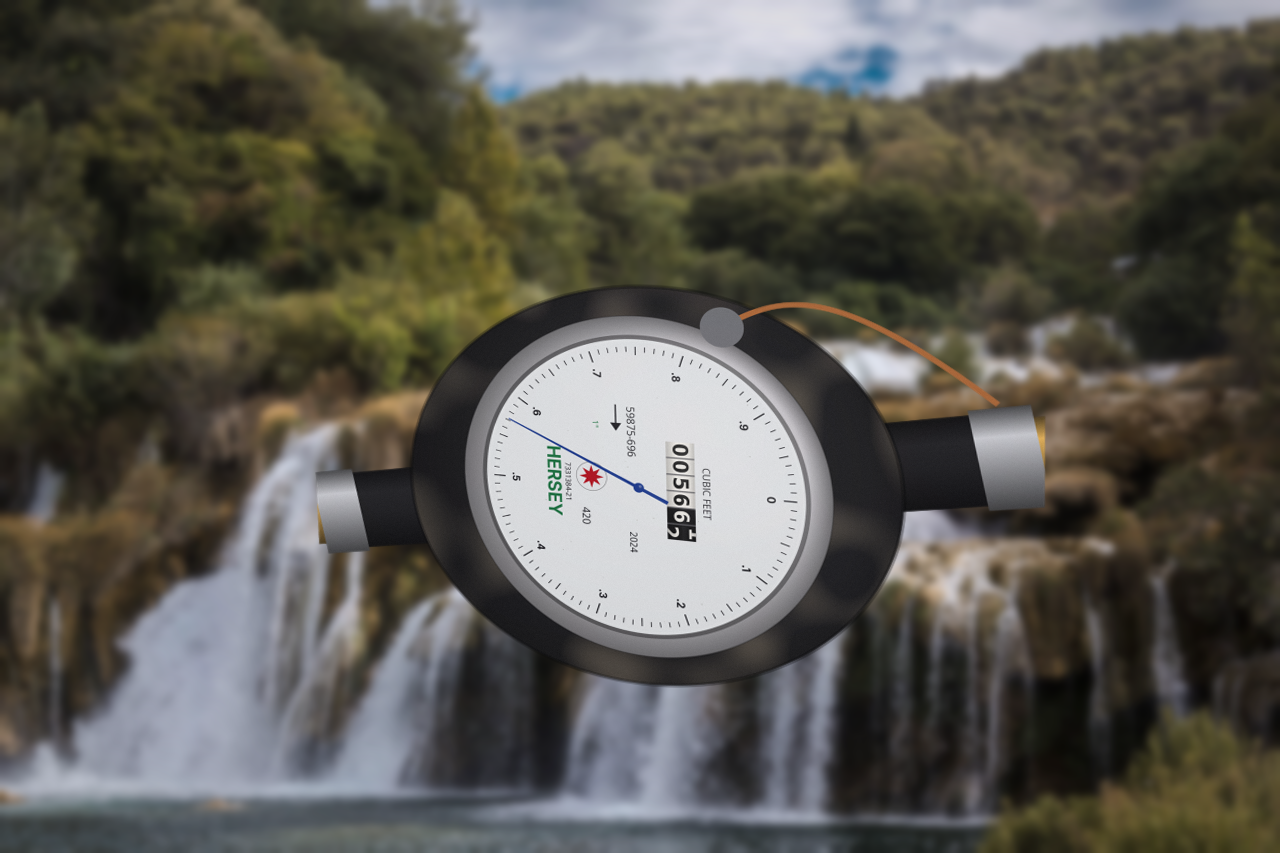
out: 5661.57 ft³
